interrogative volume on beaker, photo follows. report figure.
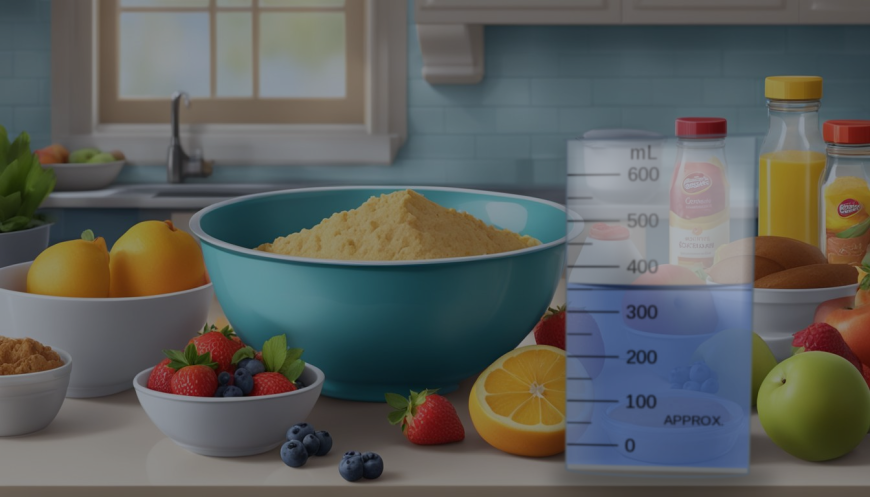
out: 350 mL
